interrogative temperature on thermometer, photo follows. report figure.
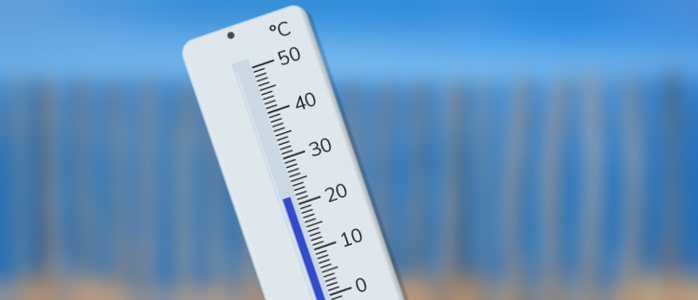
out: 22 °C
